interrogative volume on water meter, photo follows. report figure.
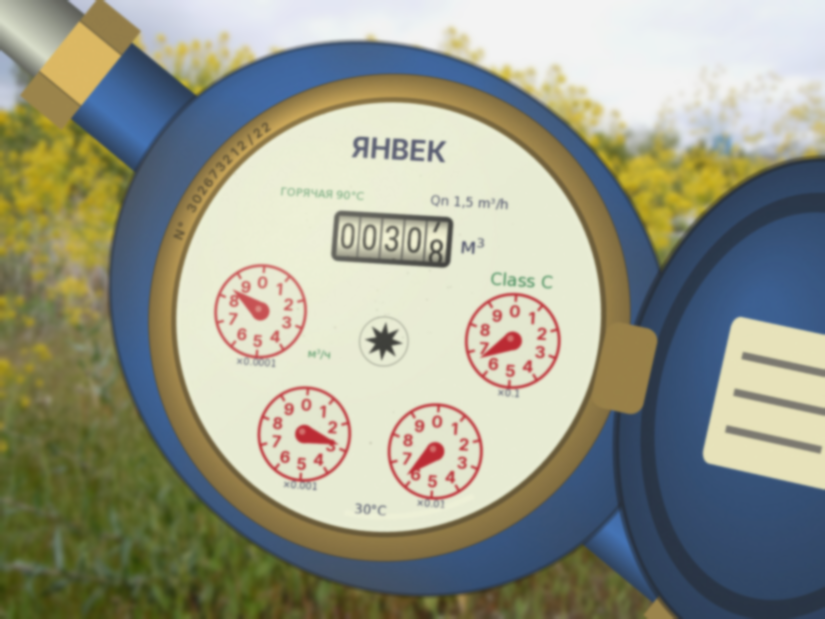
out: 307.6628 m³
